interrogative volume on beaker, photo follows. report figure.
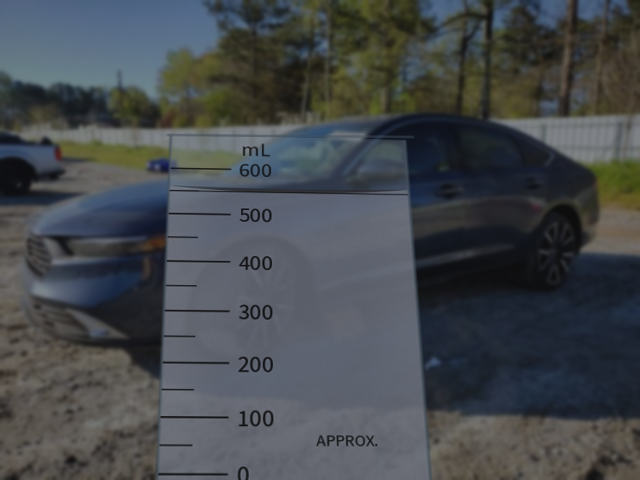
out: 550 mL
